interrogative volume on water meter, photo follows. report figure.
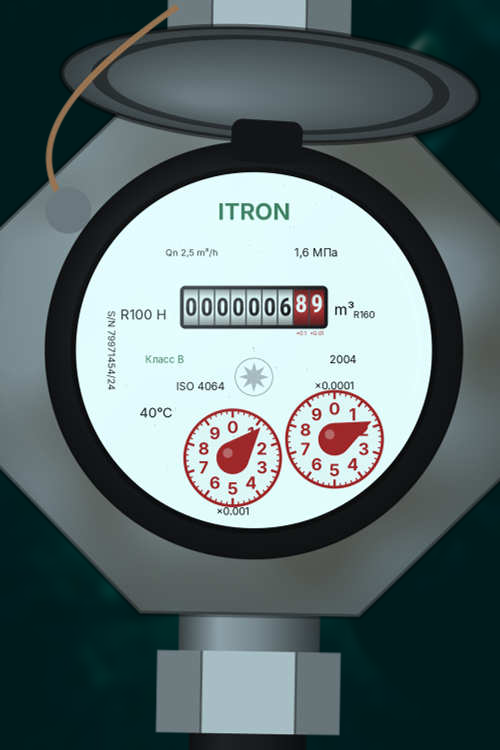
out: 6.8911 m³
